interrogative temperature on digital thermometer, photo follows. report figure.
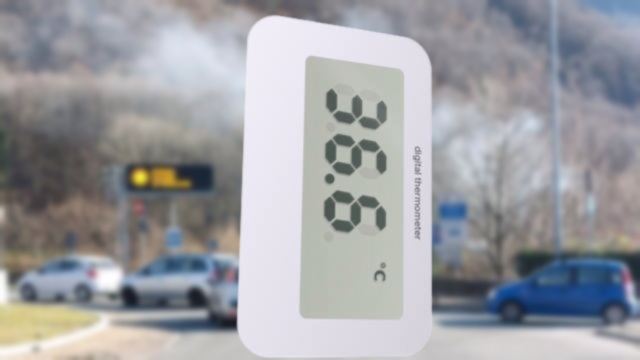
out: 36.6 °C
